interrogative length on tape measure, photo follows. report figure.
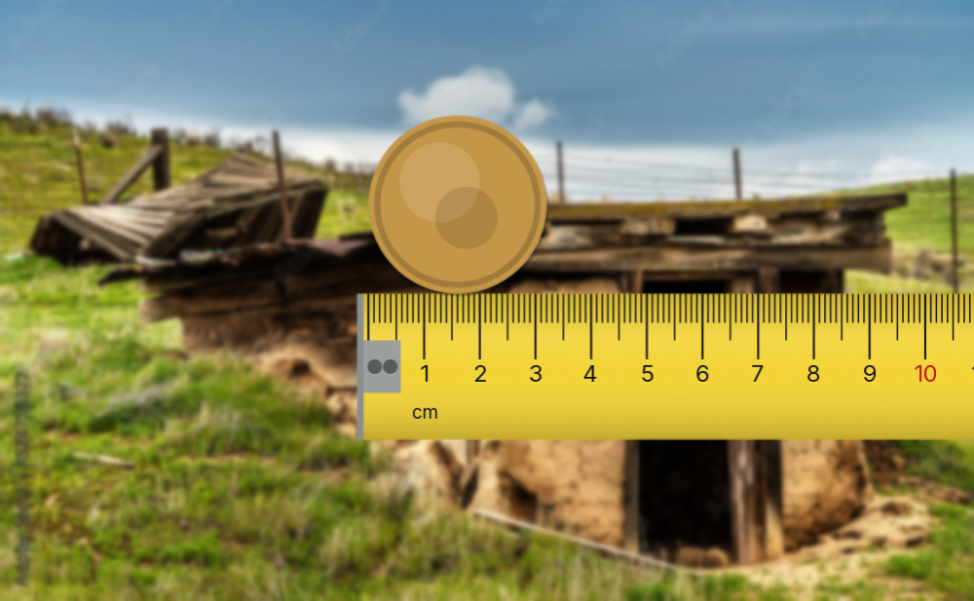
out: 3.2 cm
